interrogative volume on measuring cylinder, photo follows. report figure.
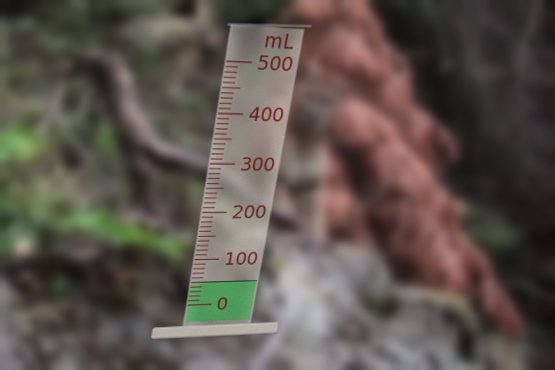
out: 50 mL
